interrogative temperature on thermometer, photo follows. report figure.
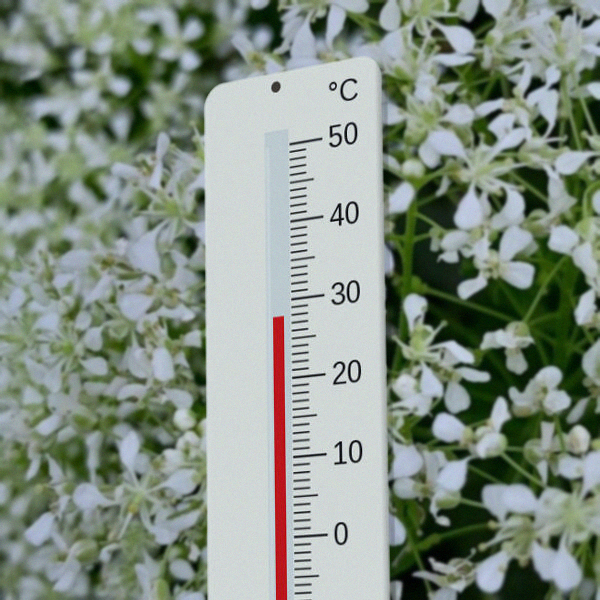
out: 28 °C
